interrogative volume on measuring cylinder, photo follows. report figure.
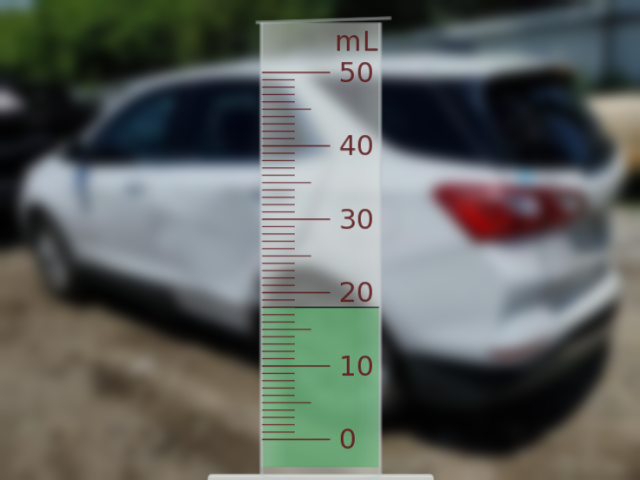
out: 18 mL
